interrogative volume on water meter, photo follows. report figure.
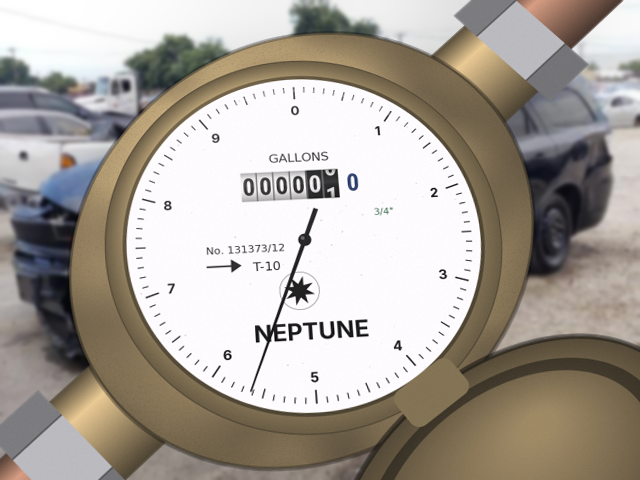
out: 5.6 gal
